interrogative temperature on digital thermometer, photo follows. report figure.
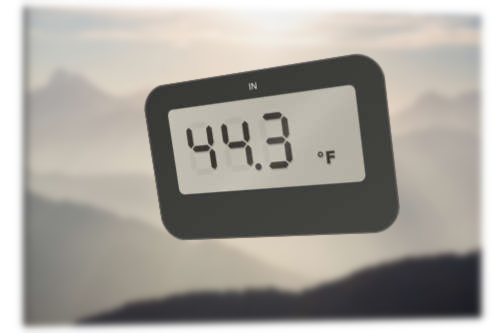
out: 44.3 °F
